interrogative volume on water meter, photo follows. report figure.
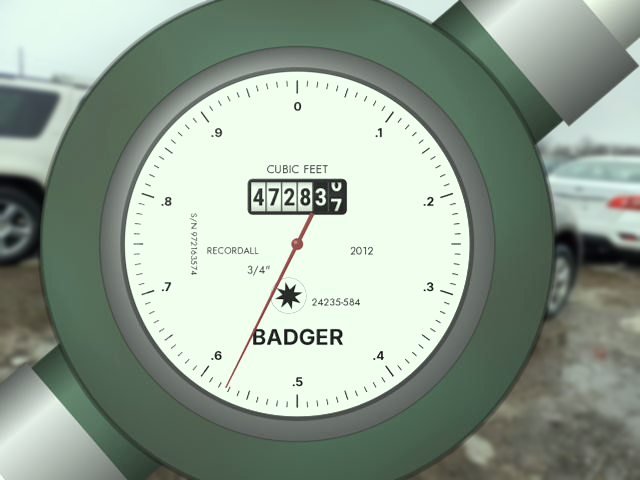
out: 472836.57 ft³
